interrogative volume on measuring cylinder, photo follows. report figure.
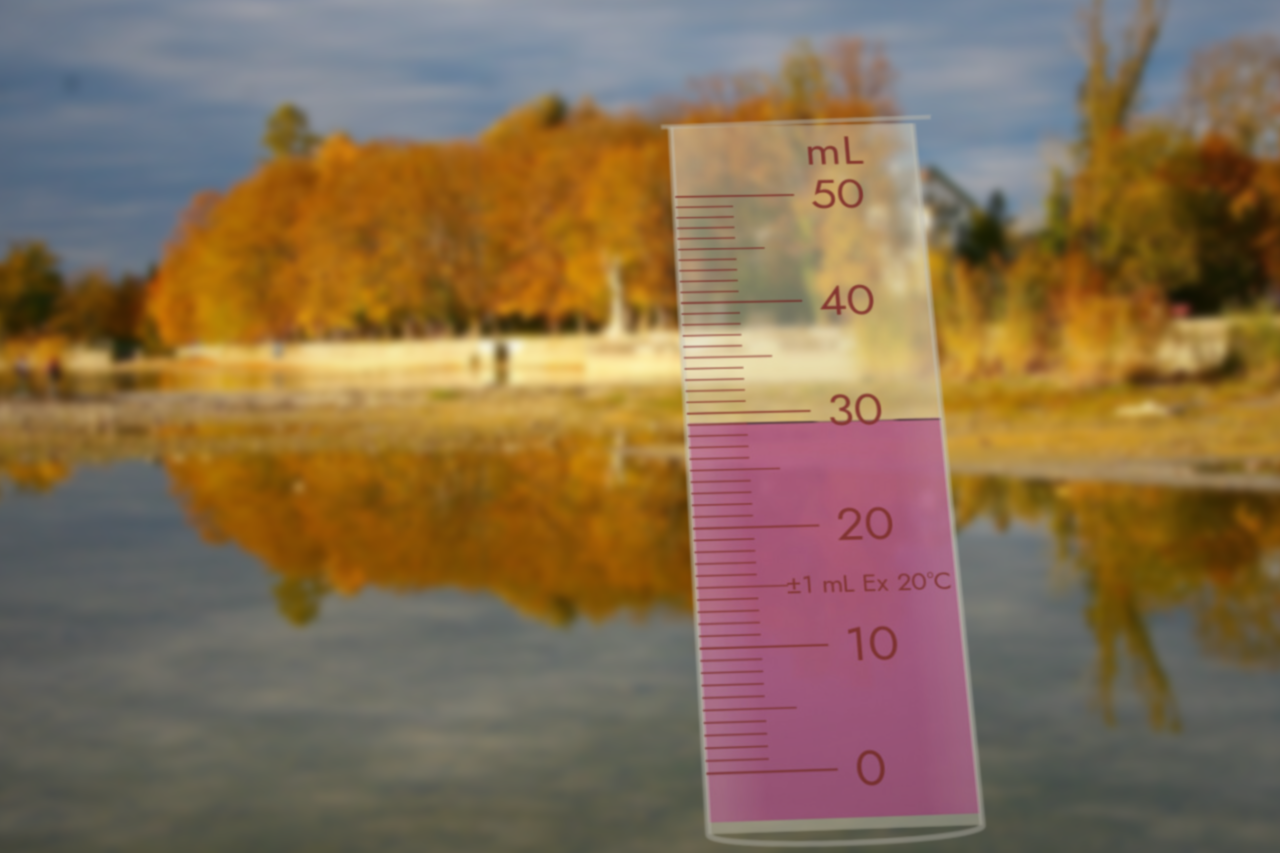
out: 29 mL
